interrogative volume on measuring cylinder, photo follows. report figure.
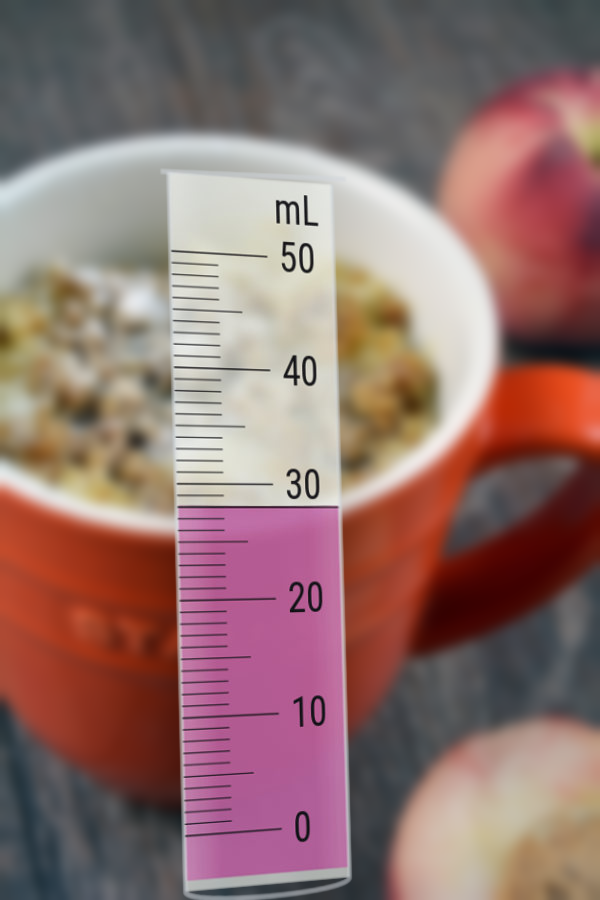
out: 28 mL
